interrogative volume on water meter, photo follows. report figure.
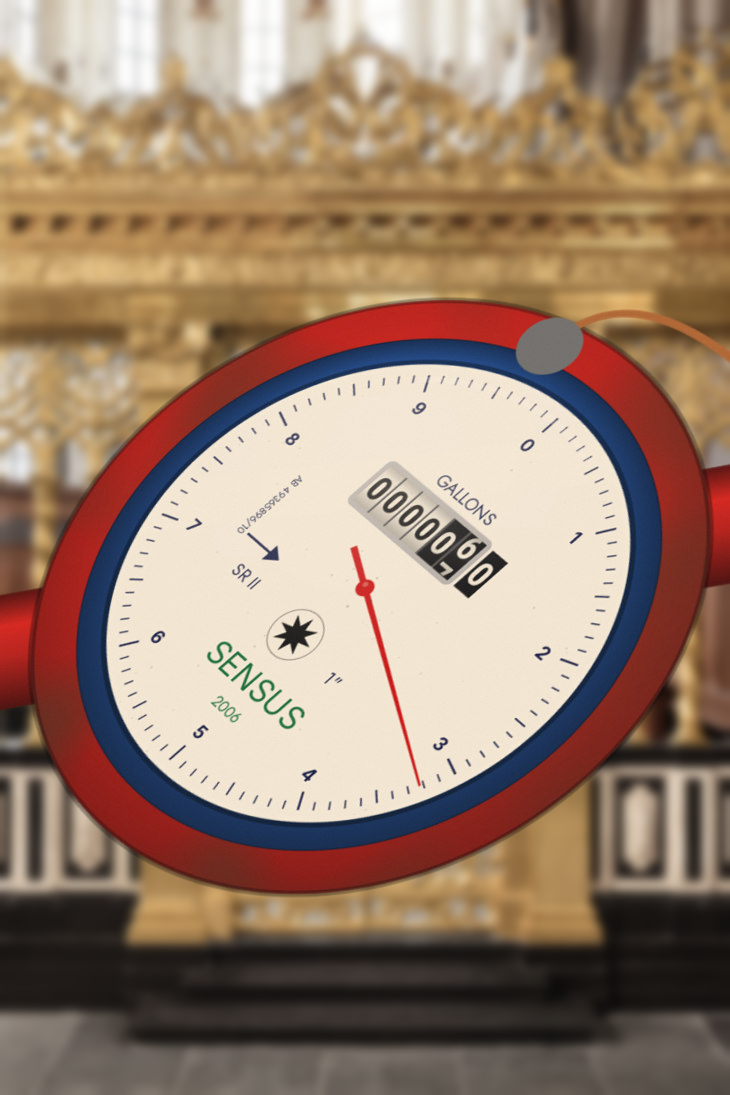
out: 63.2 gal
